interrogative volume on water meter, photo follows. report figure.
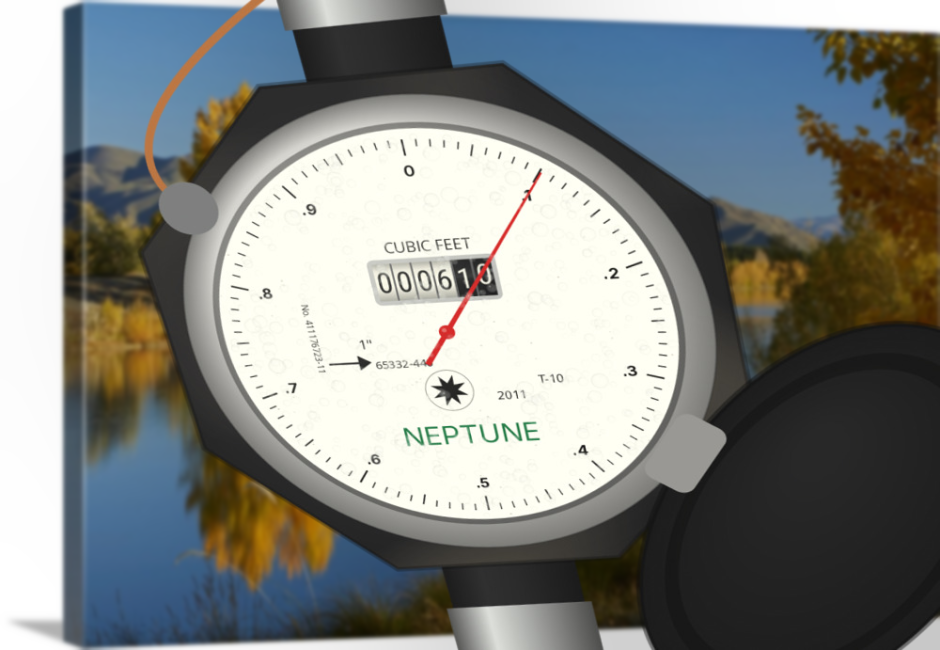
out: 610.10 ft³
